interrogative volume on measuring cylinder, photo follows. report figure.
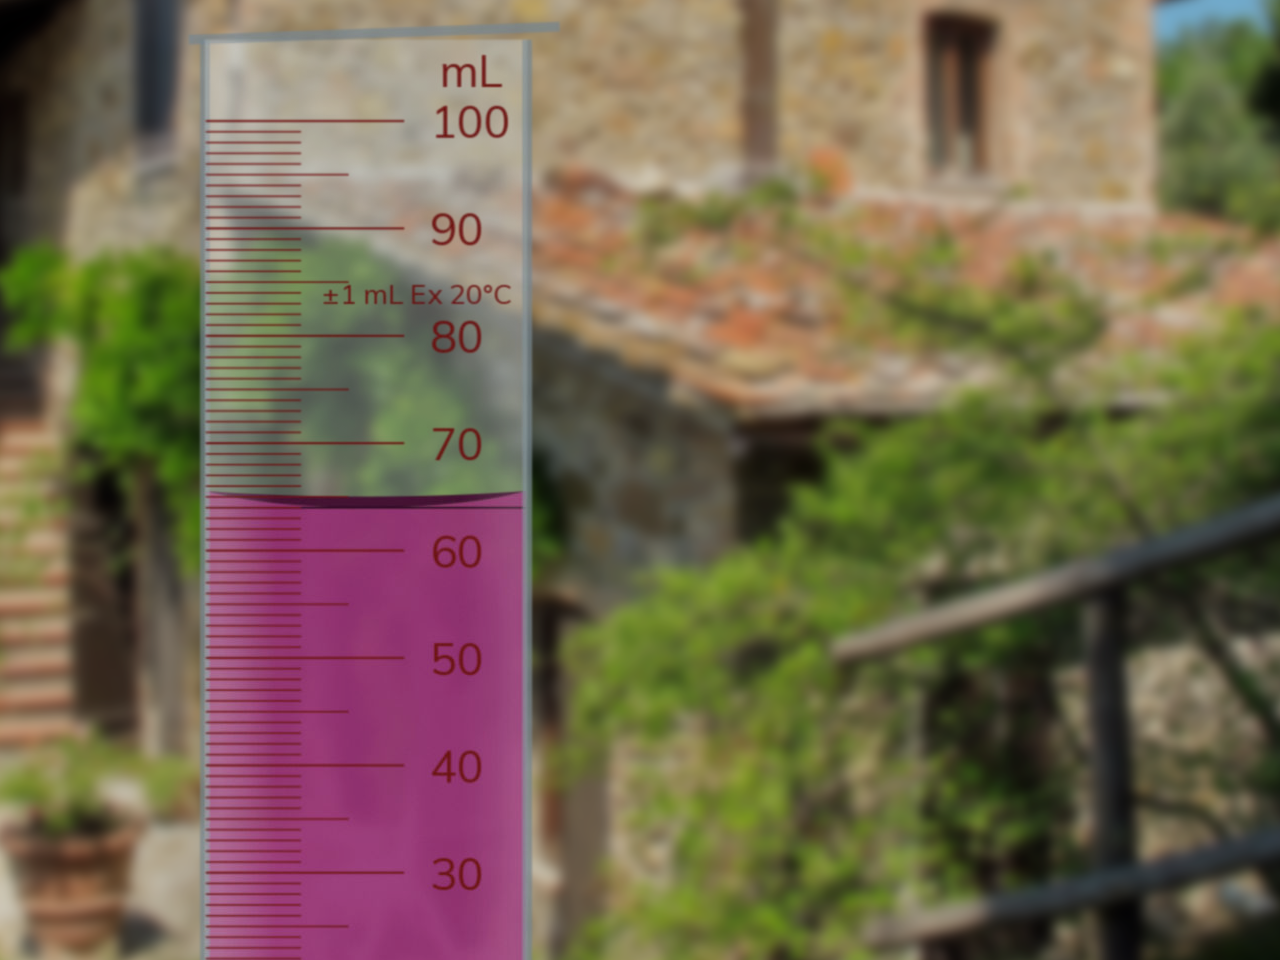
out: 64 mL
